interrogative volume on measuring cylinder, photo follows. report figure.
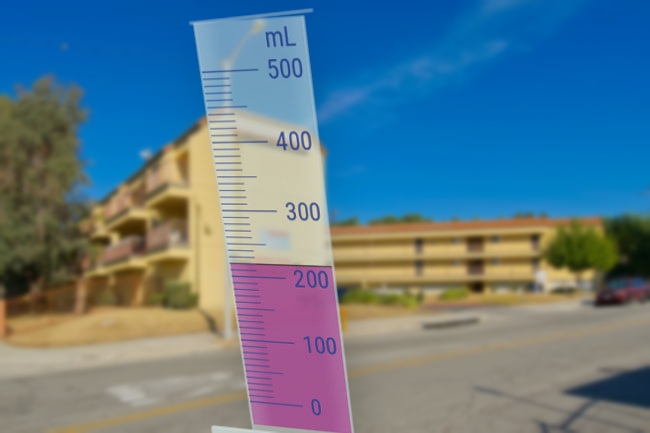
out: 220 mL
